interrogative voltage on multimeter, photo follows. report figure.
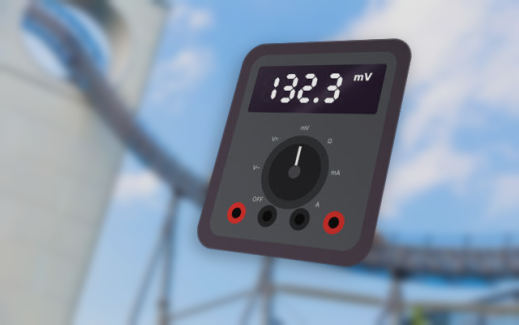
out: 132.3 mV
